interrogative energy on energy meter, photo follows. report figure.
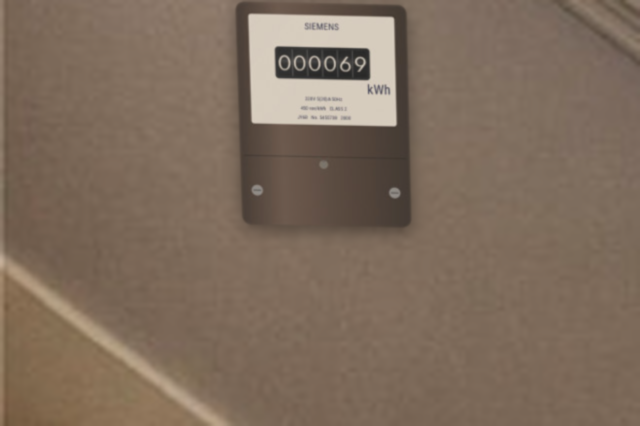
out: 69 kWh
